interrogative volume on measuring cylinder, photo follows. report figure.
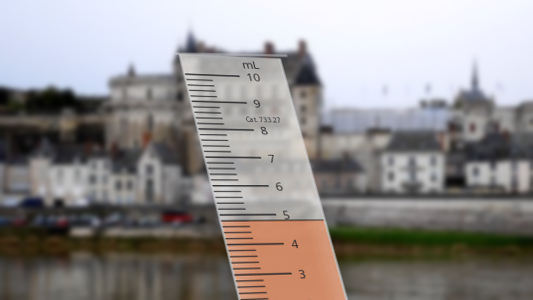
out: 4.8 mL
